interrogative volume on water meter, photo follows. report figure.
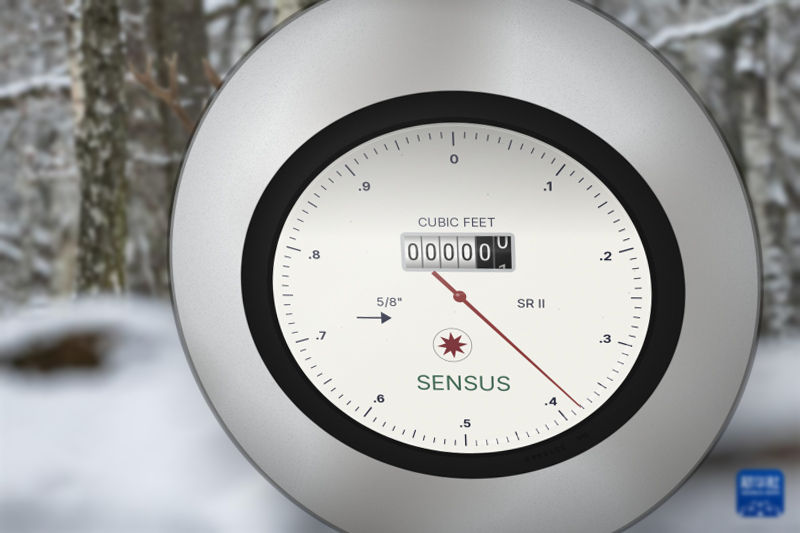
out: 0.38 ft³
